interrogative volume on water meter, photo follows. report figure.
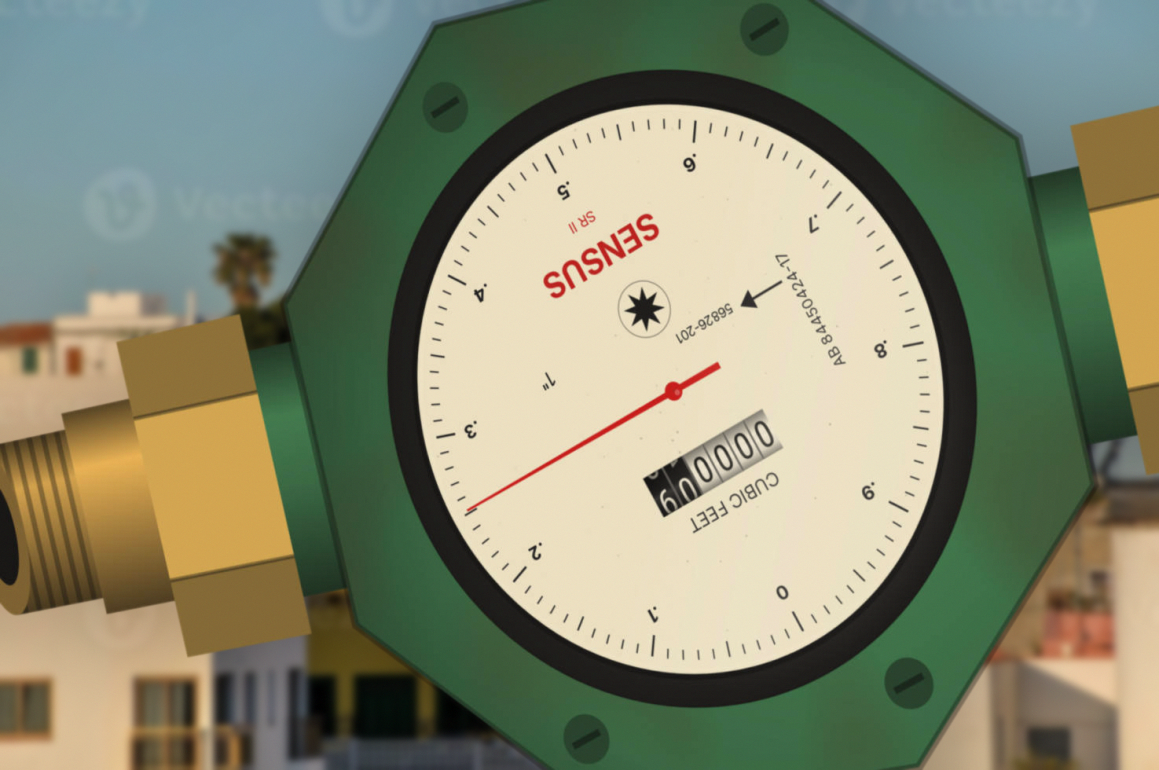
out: 9.25 ft³
